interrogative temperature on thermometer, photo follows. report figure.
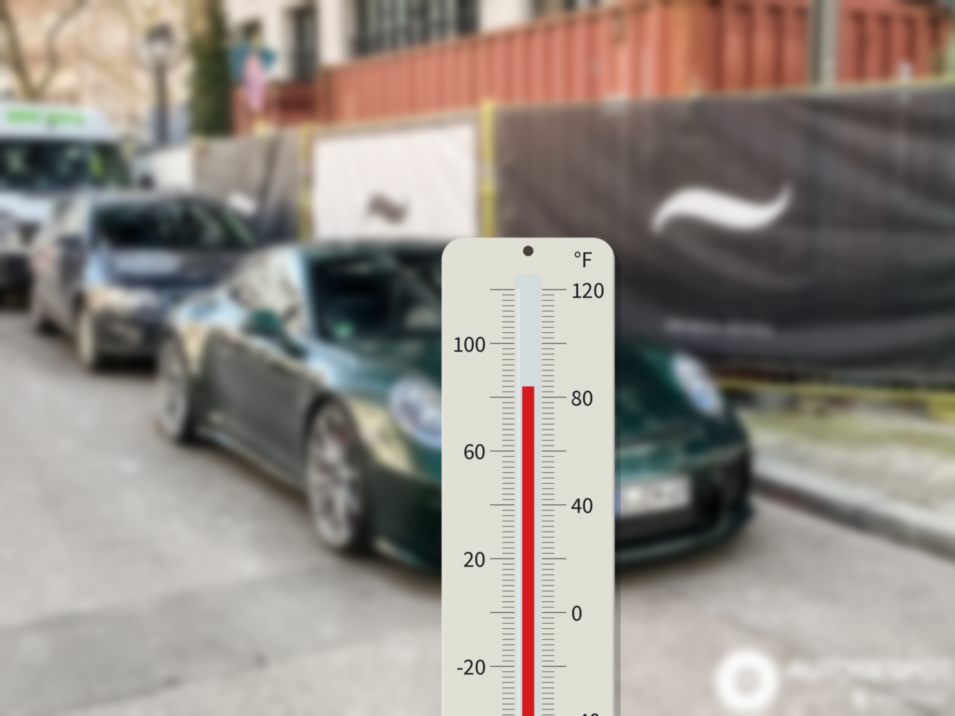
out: 84 °F
